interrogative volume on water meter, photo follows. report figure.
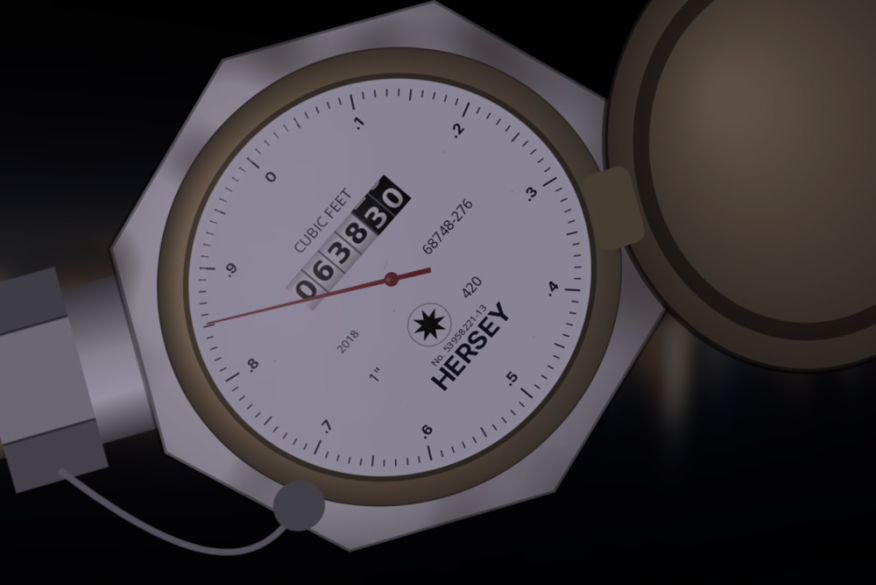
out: 63829.85 ft³
